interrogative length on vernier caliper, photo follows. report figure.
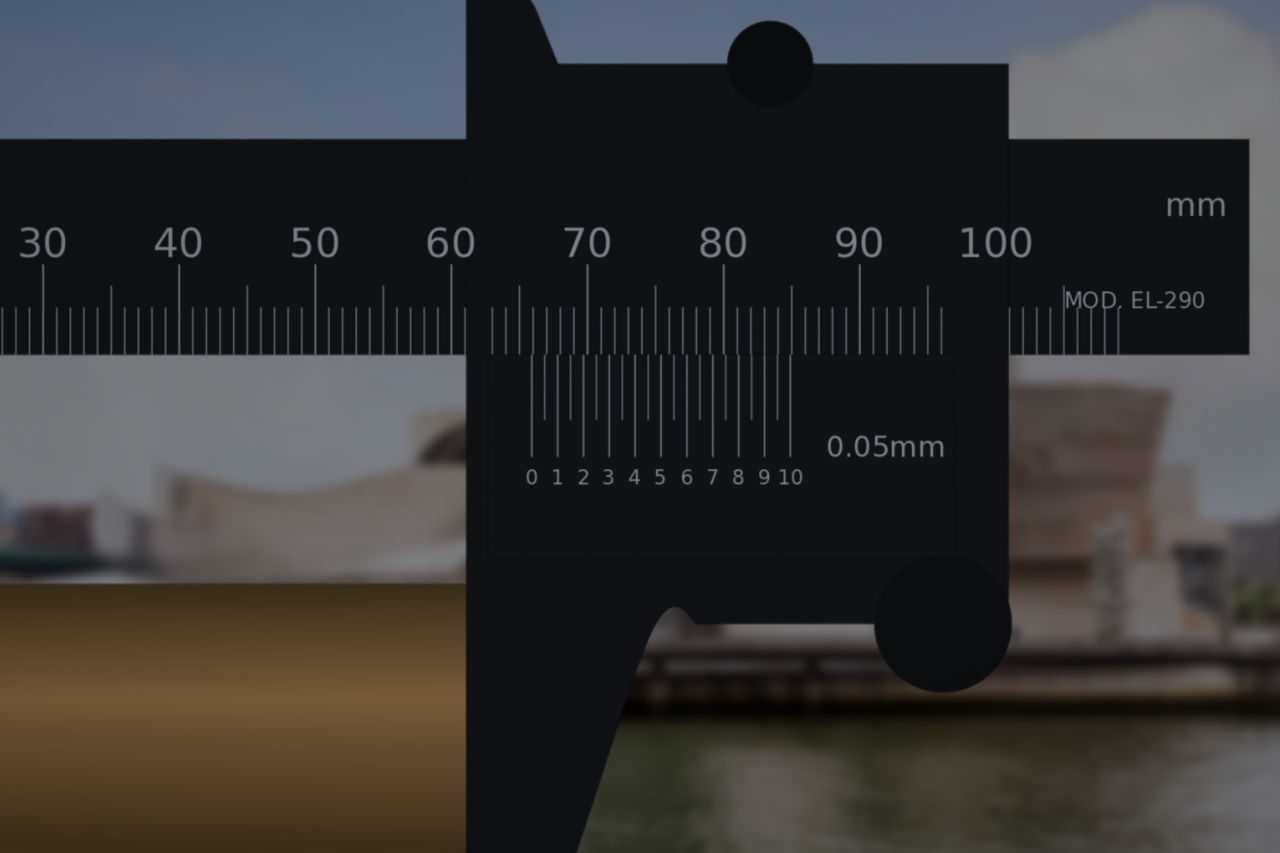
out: 65.9 mm
